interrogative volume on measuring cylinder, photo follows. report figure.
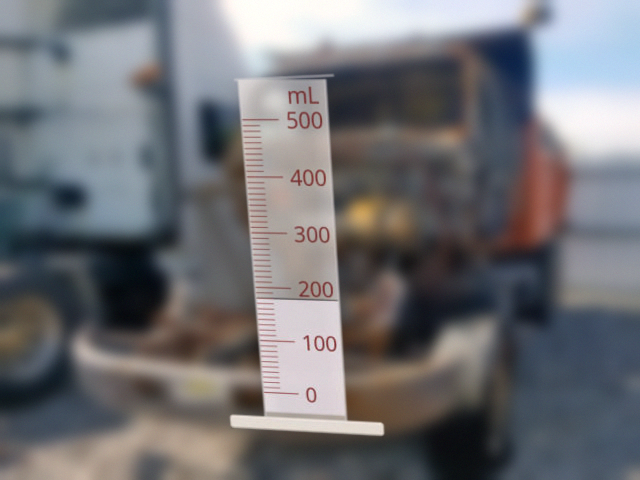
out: 180 mL
